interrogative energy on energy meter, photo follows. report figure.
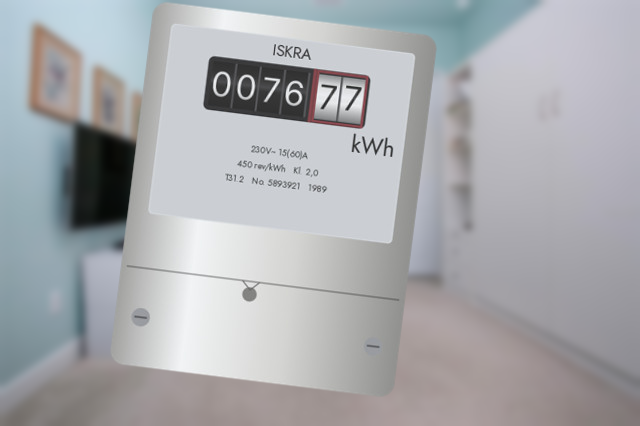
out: 76.77 kWh
